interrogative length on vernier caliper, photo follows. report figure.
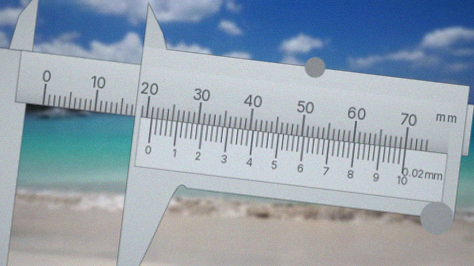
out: 21.0 mm
